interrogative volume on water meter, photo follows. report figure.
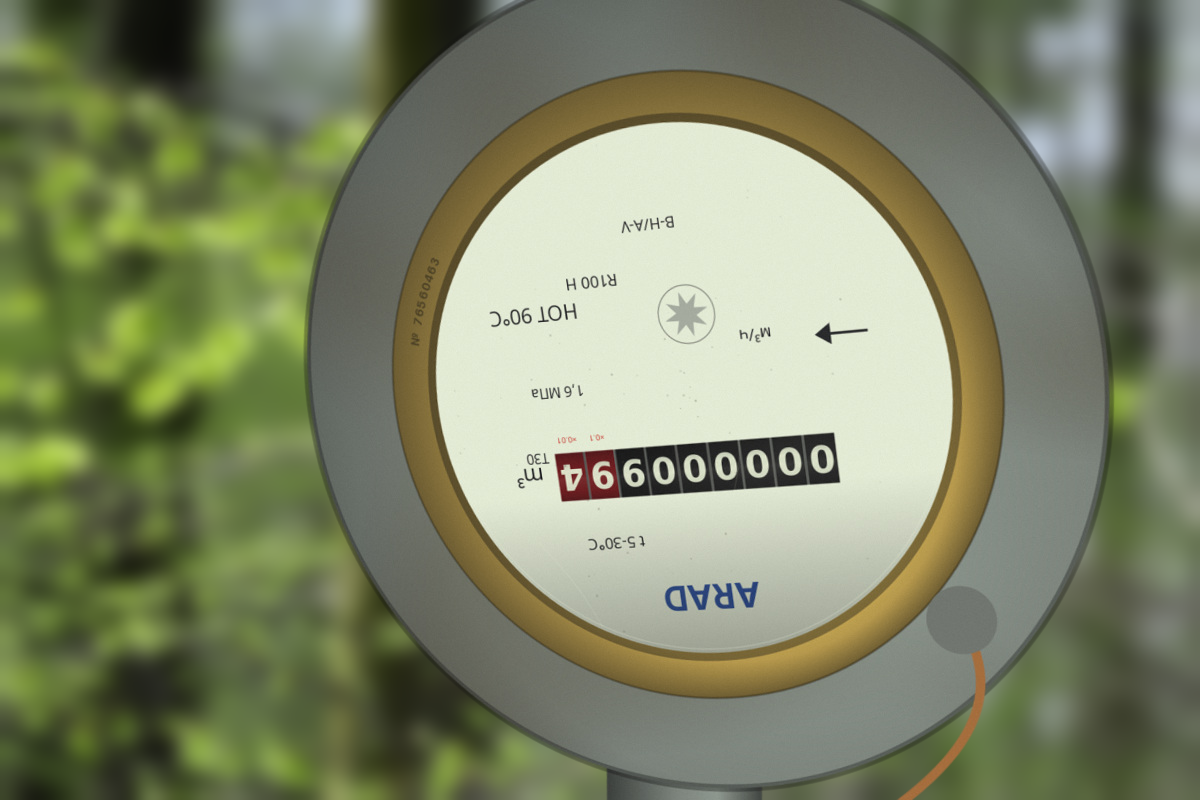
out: 9.94 m³
